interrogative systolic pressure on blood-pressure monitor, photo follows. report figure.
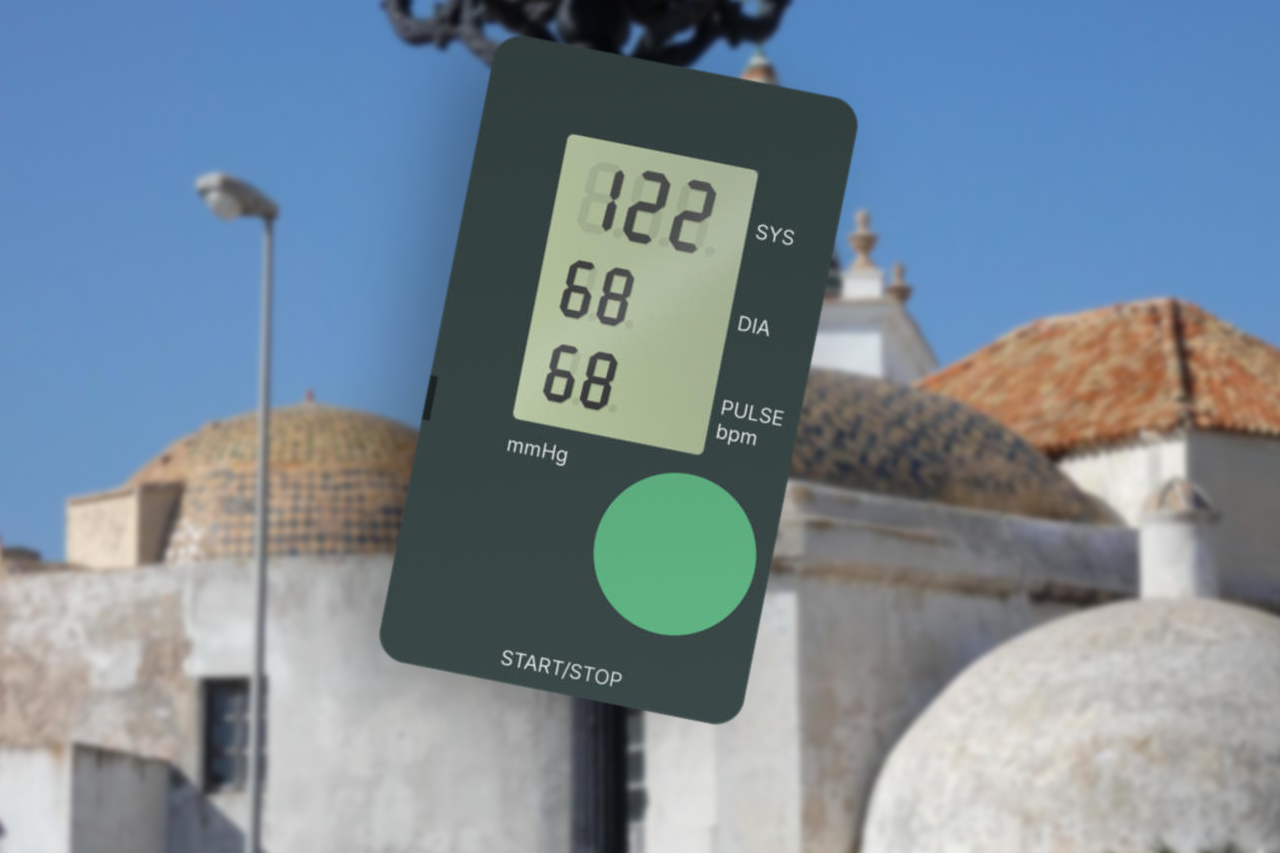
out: 122 mmHg
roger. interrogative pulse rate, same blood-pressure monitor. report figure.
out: 68 bpm
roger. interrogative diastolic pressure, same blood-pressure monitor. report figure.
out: 68 mmHg
